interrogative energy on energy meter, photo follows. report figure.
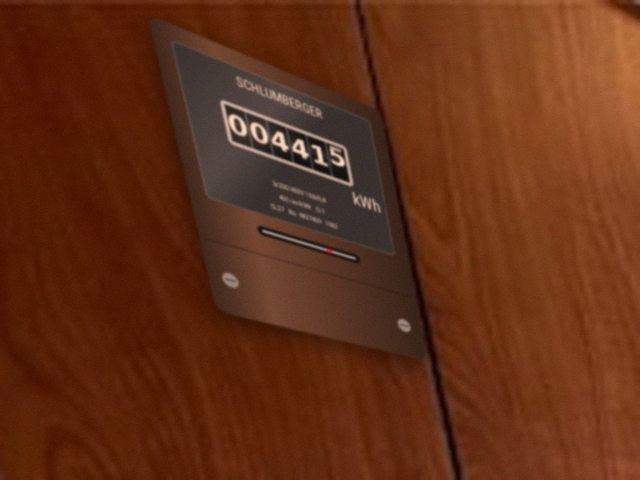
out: 4415 kWh
